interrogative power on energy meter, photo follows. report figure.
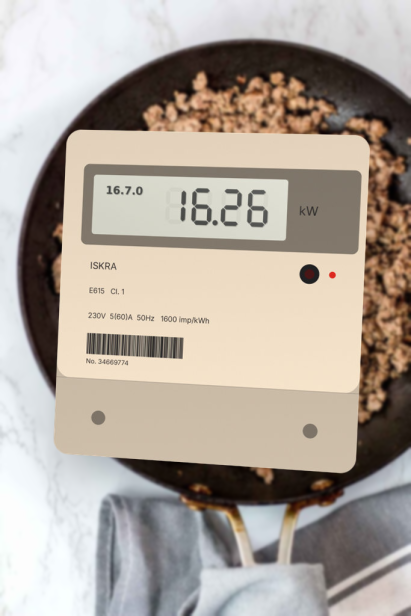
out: 16.26 kW
